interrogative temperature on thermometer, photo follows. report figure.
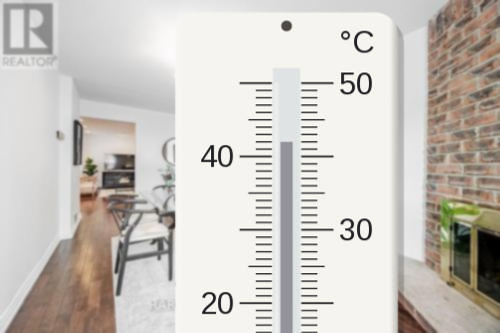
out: 42 °C
